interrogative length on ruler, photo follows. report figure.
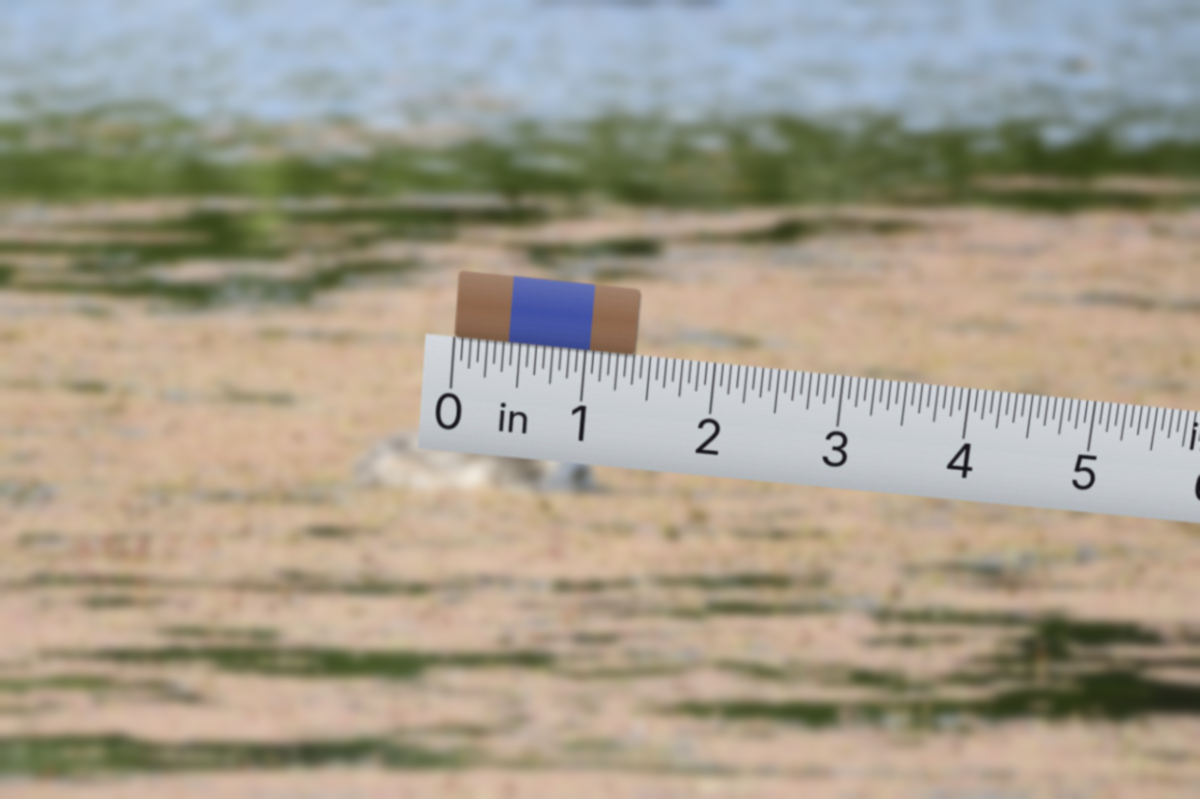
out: 1.375 in
